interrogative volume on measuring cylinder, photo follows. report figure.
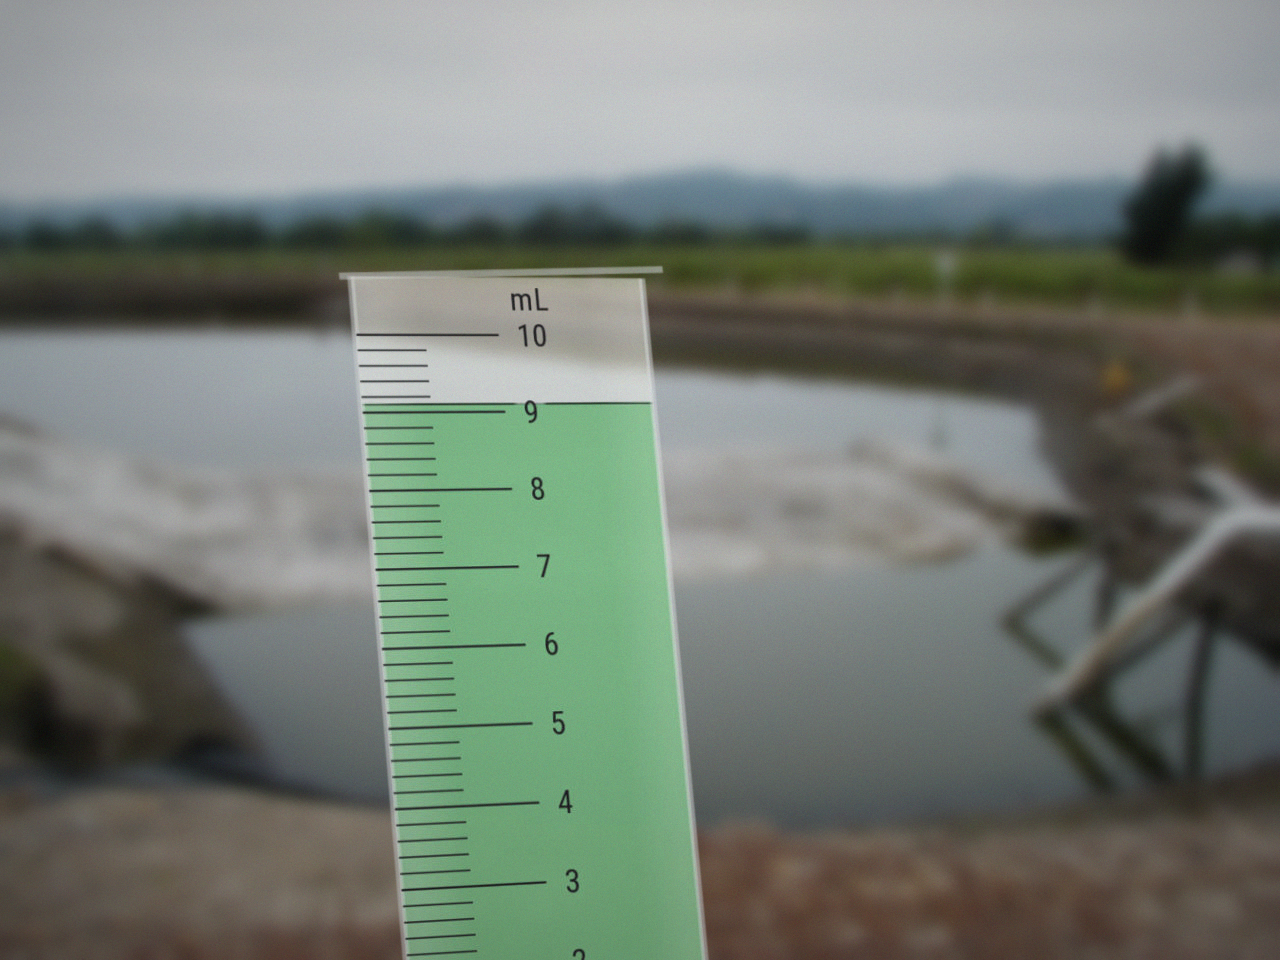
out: 9.1 mL
